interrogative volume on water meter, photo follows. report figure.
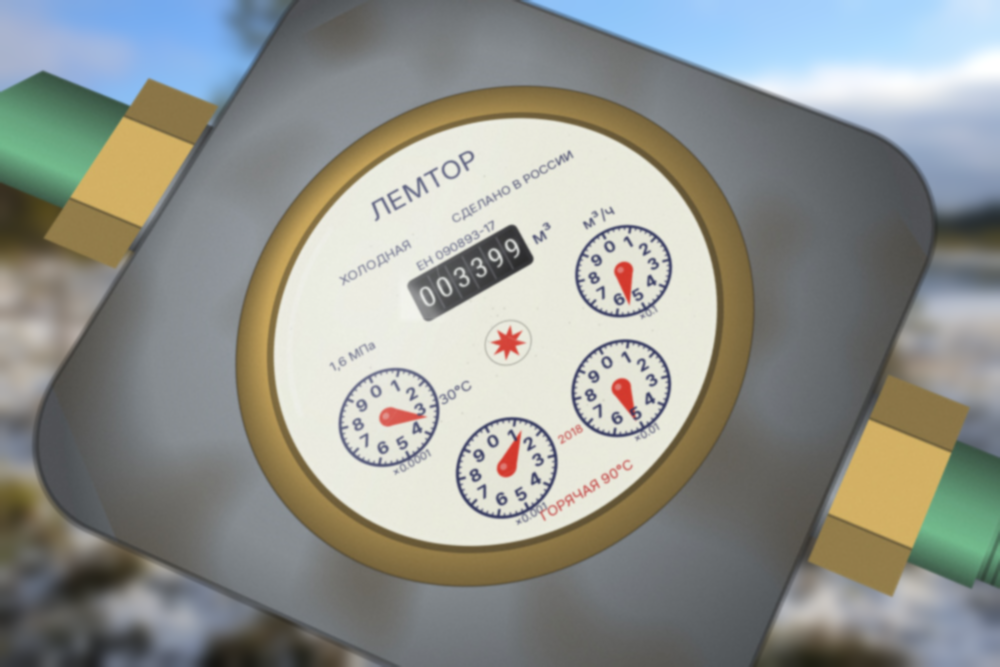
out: 3399.5513 m³
